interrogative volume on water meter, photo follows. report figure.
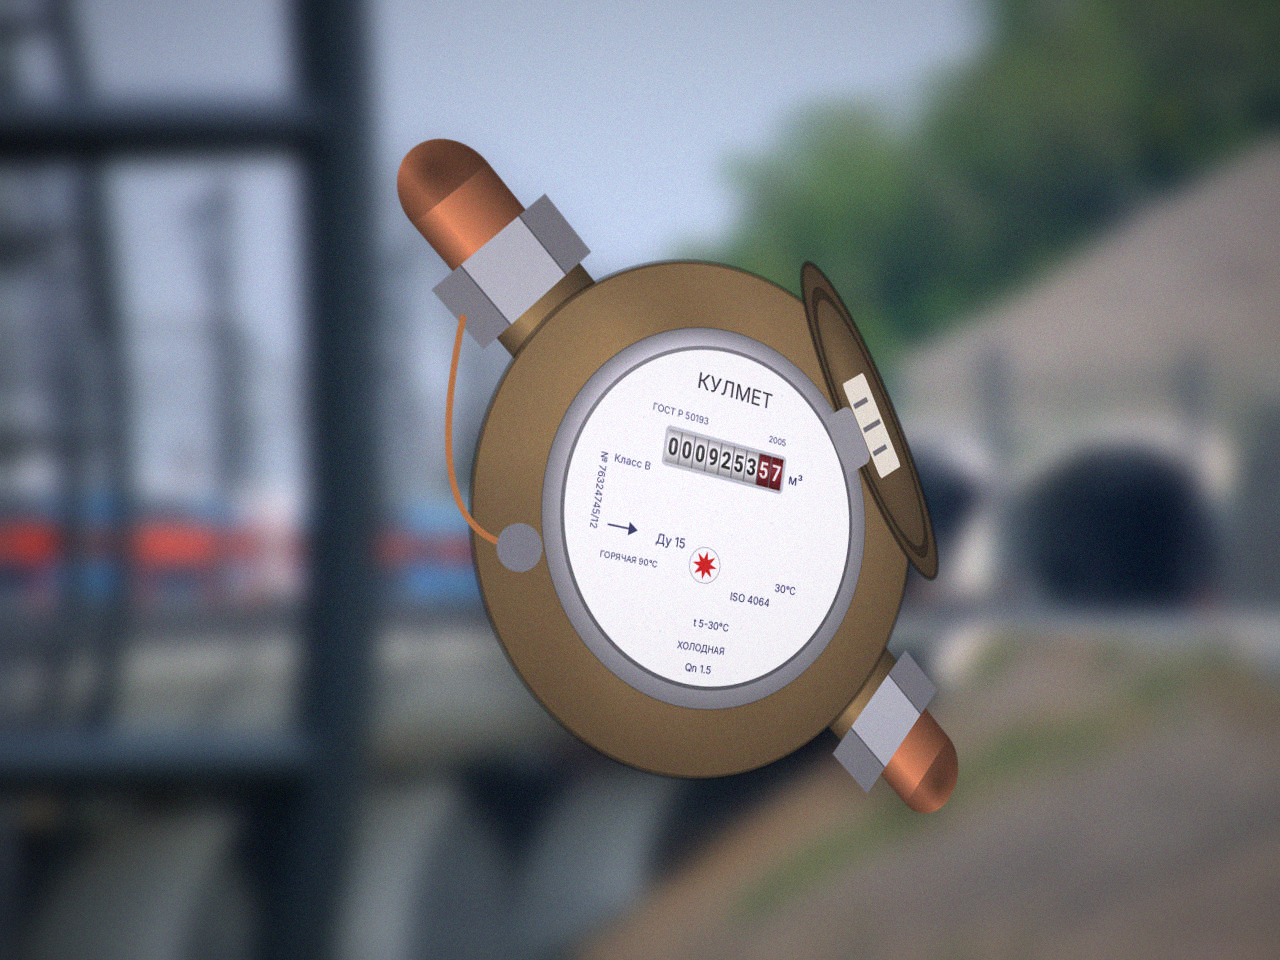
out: 9253.57 m³
